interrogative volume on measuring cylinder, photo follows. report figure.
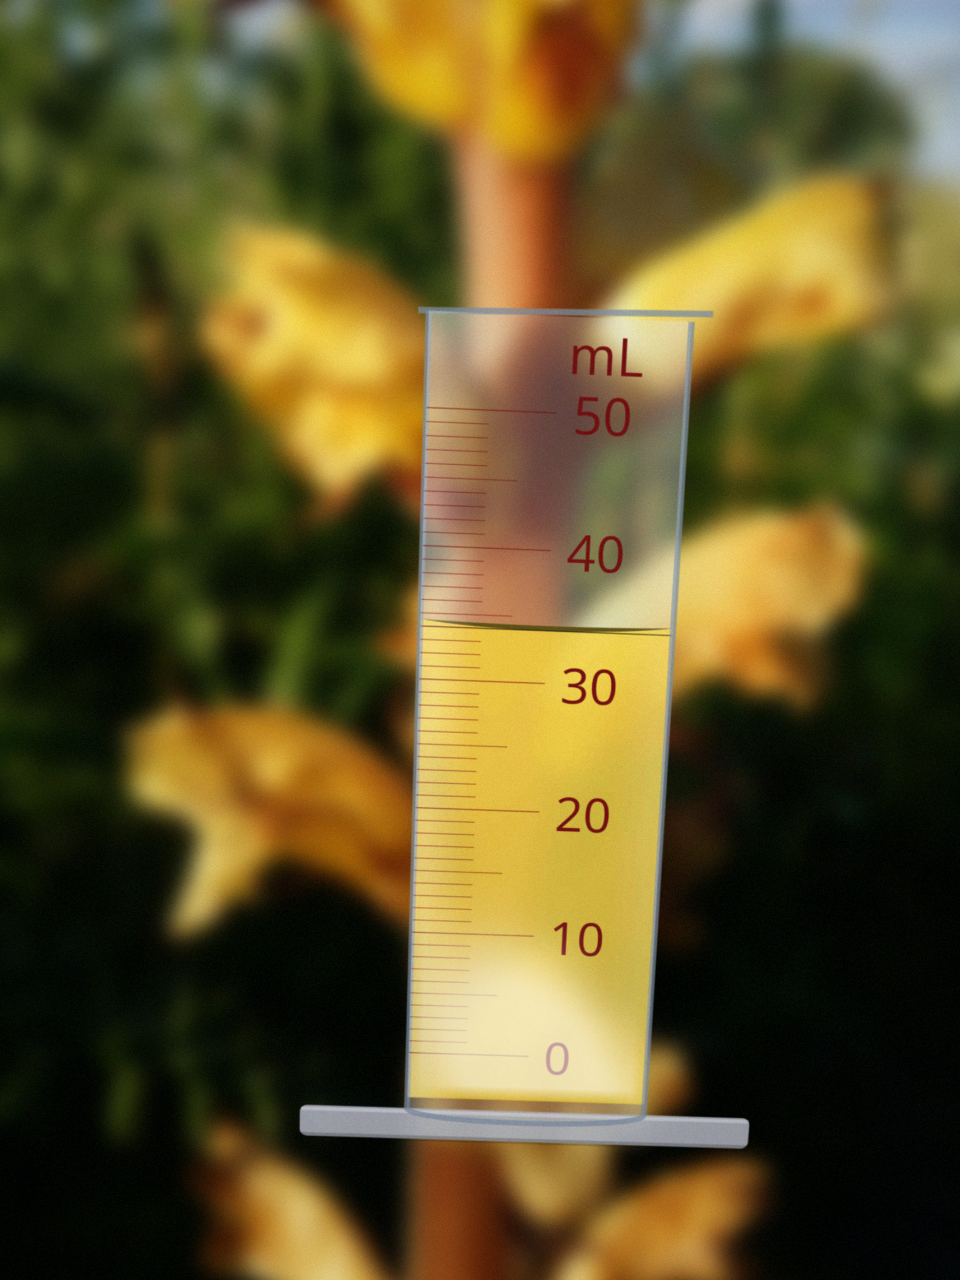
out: 34 mL
